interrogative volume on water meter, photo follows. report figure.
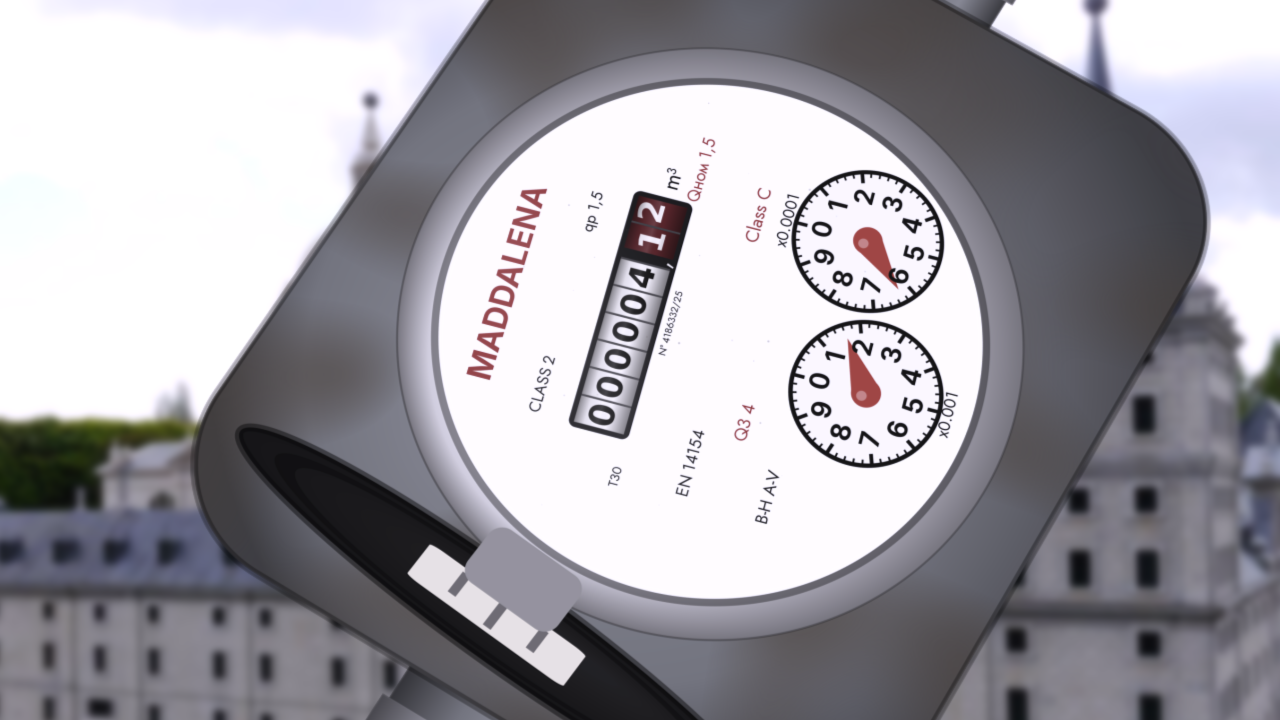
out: 4.1216 m³
